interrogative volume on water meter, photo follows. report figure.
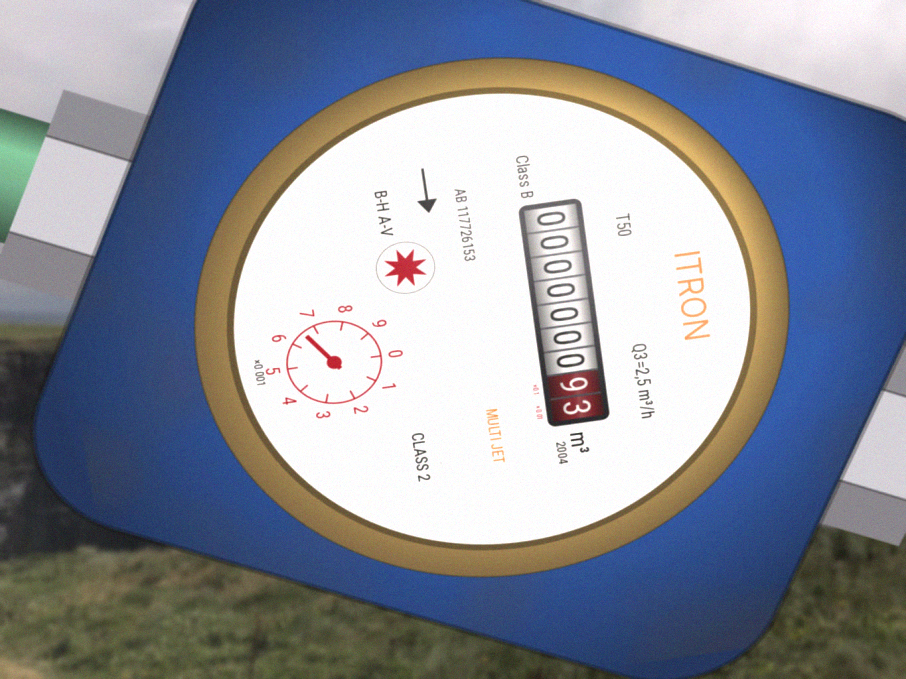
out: 0.936 m³
